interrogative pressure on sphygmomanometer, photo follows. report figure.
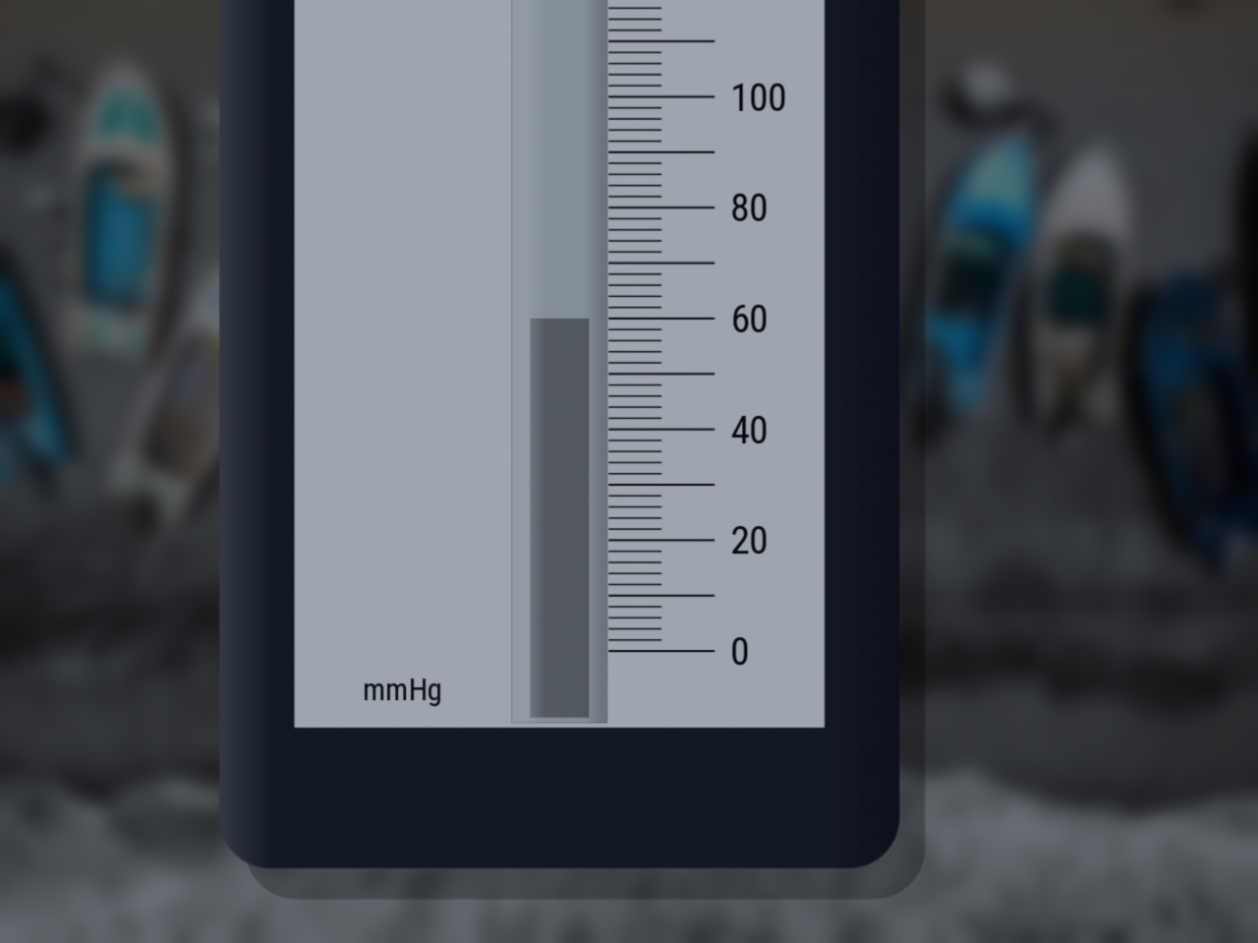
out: 60 mmHg
